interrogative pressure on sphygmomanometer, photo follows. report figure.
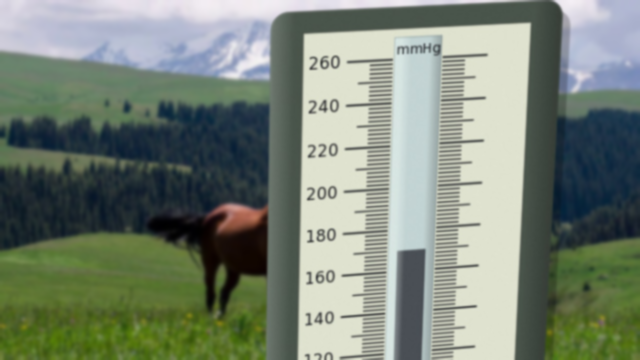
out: 170 mmHg
